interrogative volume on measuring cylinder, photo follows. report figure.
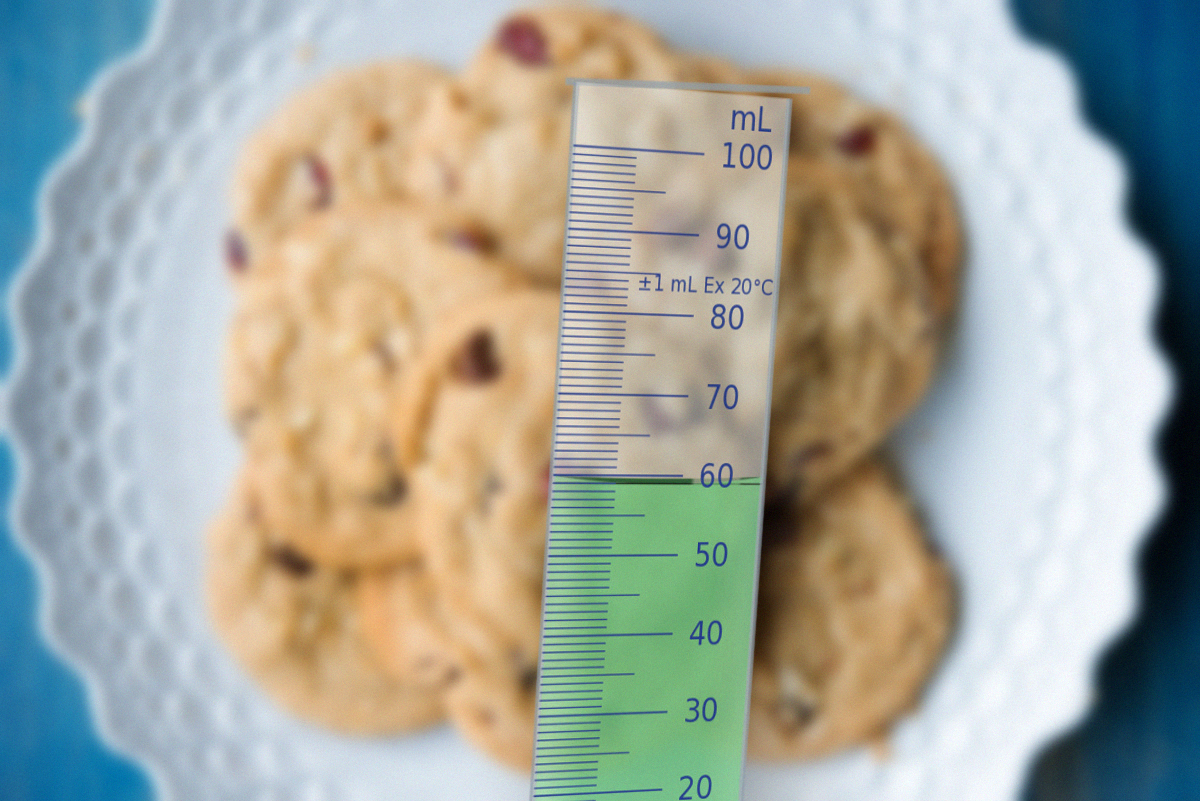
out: 59 mL
